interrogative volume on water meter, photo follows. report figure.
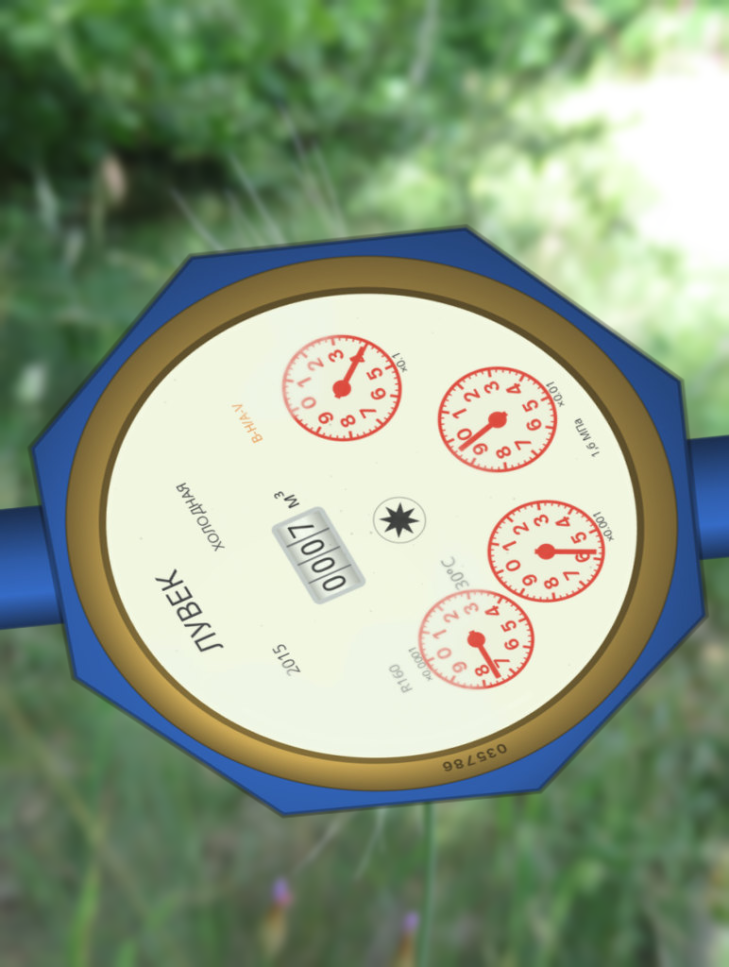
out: 7.3957 m³
